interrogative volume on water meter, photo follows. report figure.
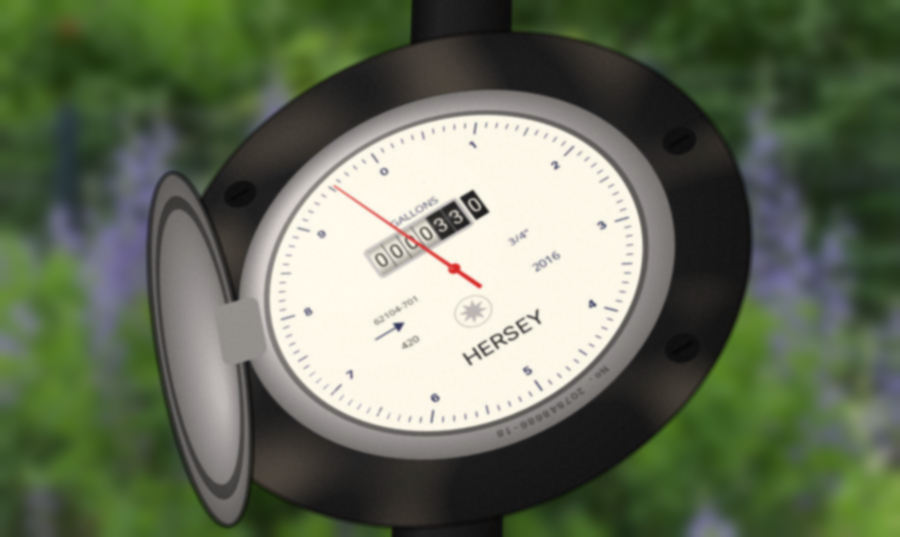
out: 329.5 gal
